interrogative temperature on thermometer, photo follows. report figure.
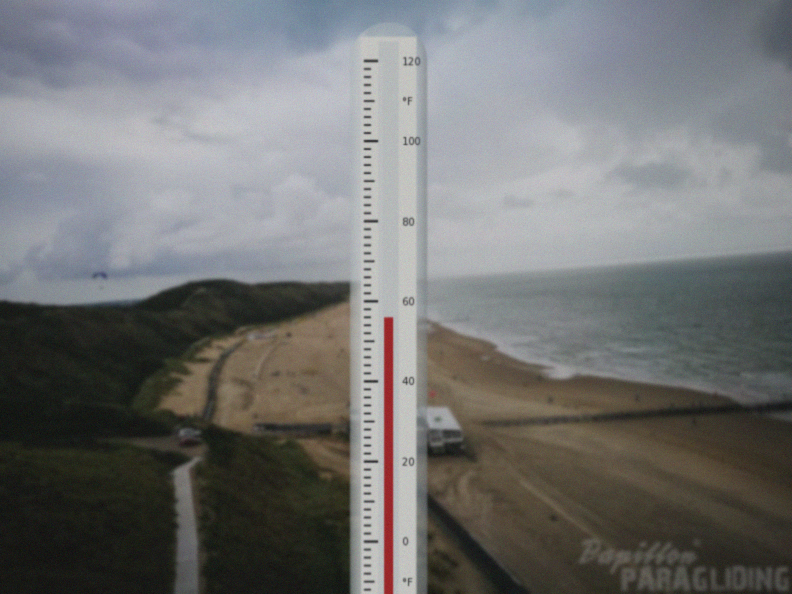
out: 56 °F
